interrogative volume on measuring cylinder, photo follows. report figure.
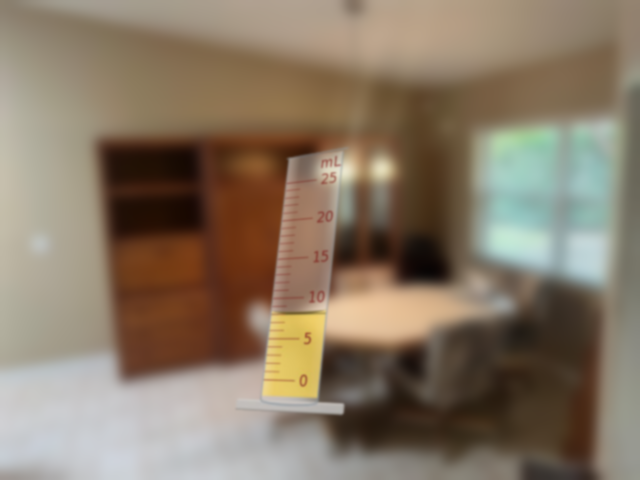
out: 8 mL
